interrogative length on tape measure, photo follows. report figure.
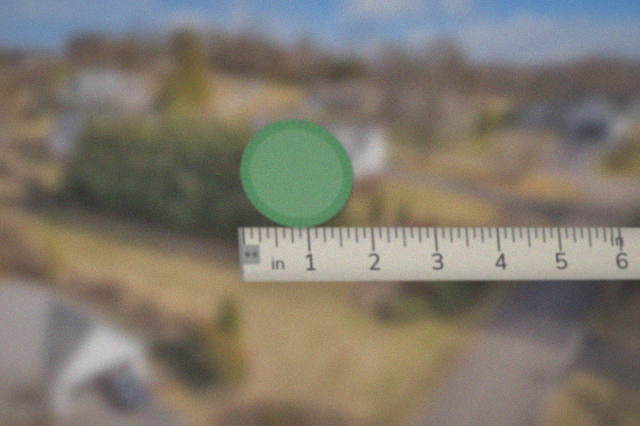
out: 1.75 in
